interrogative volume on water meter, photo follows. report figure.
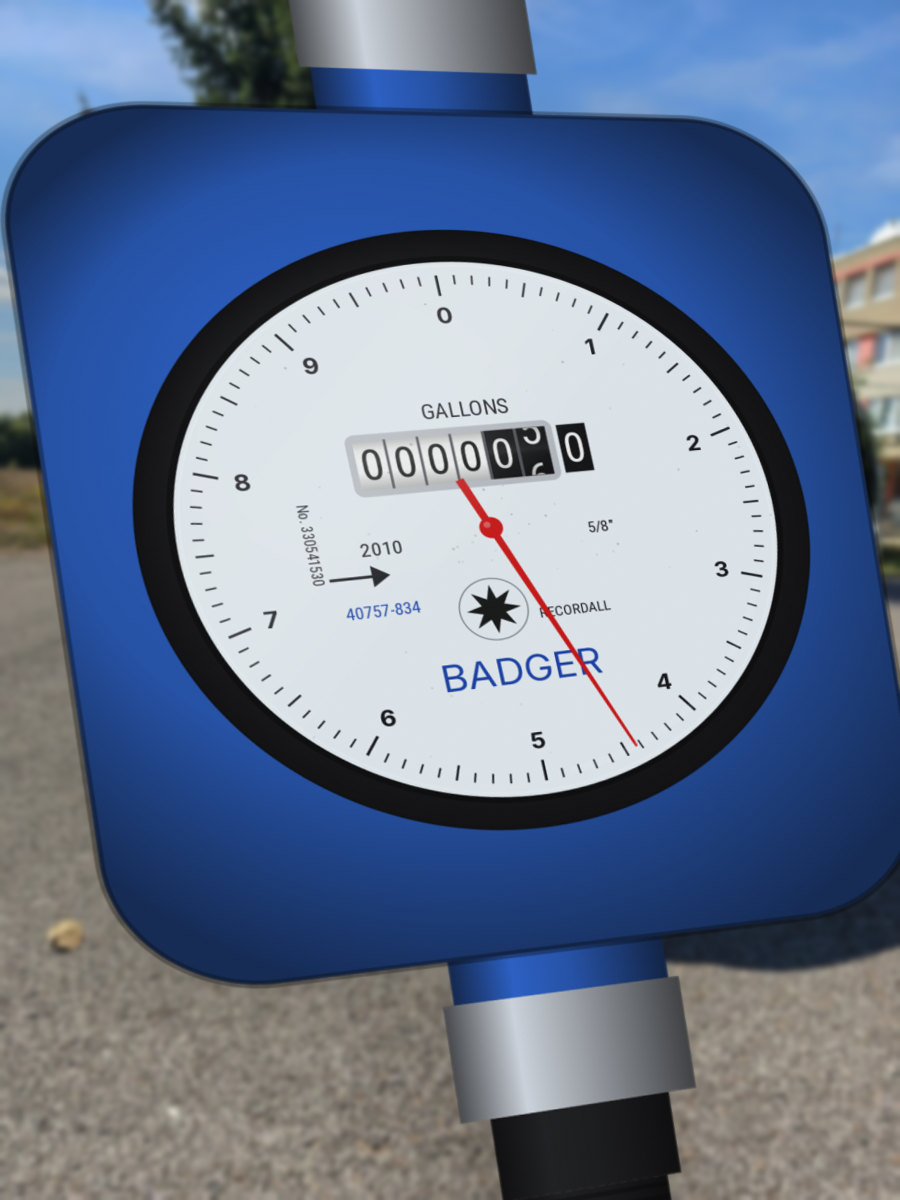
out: 54.4 gal
